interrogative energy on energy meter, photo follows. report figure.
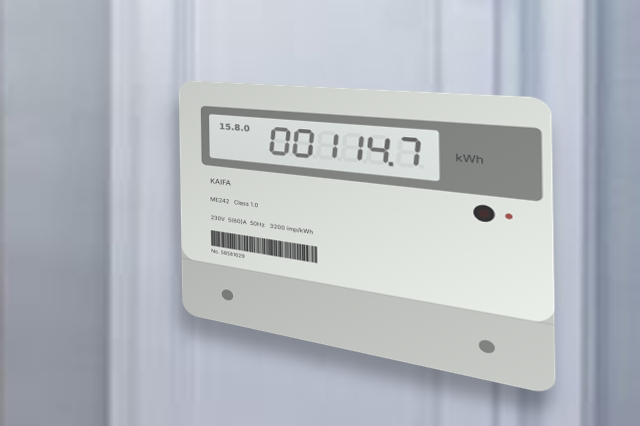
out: 114.7 kWh
